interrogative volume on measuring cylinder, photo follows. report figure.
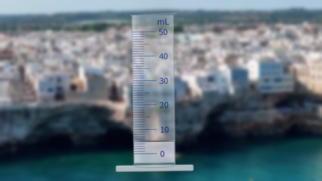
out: 5 mL
